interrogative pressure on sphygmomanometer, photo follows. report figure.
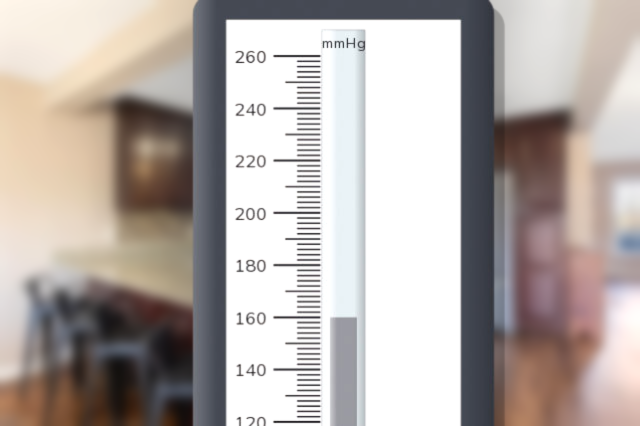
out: 160 mmHg
